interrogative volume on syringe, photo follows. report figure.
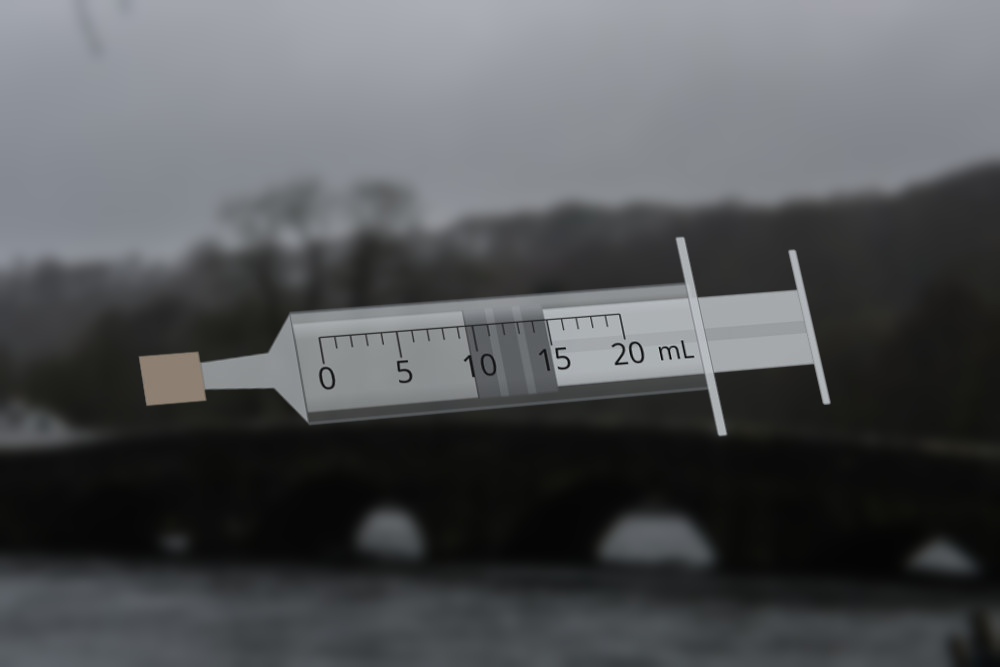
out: 9.5 mL
